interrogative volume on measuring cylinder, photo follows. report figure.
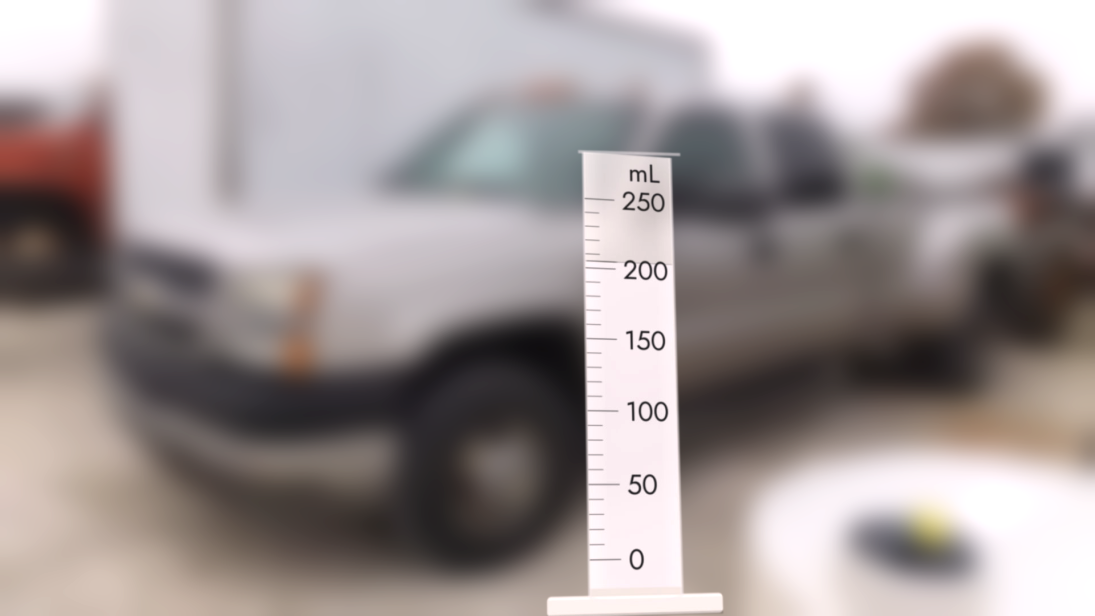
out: 205 mL
